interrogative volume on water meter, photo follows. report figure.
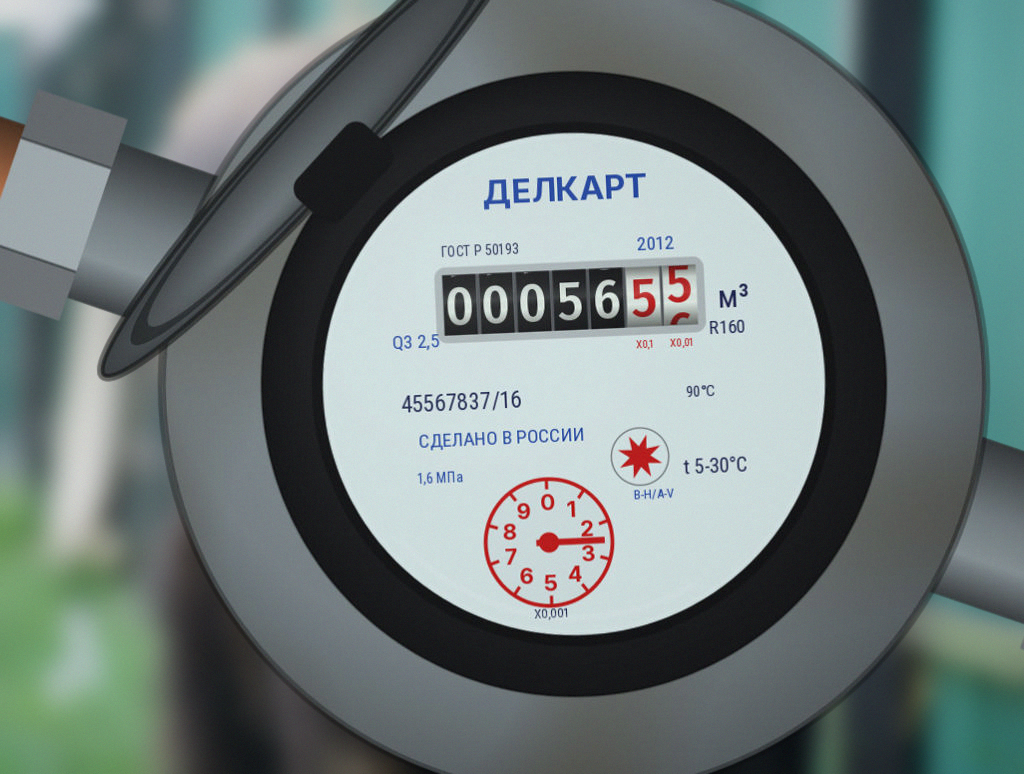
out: 56.552 m³
